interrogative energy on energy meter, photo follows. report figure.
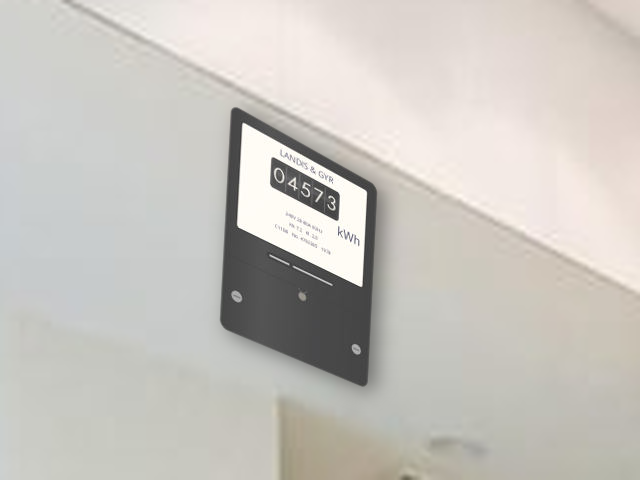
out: 4573 kWh
